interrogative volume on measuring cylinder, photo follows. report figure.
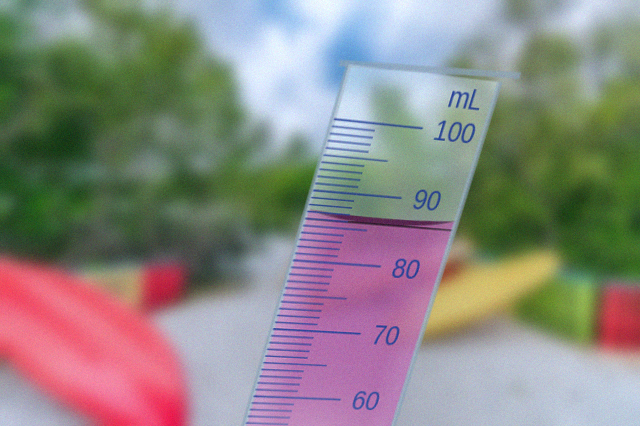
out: 86 mL
